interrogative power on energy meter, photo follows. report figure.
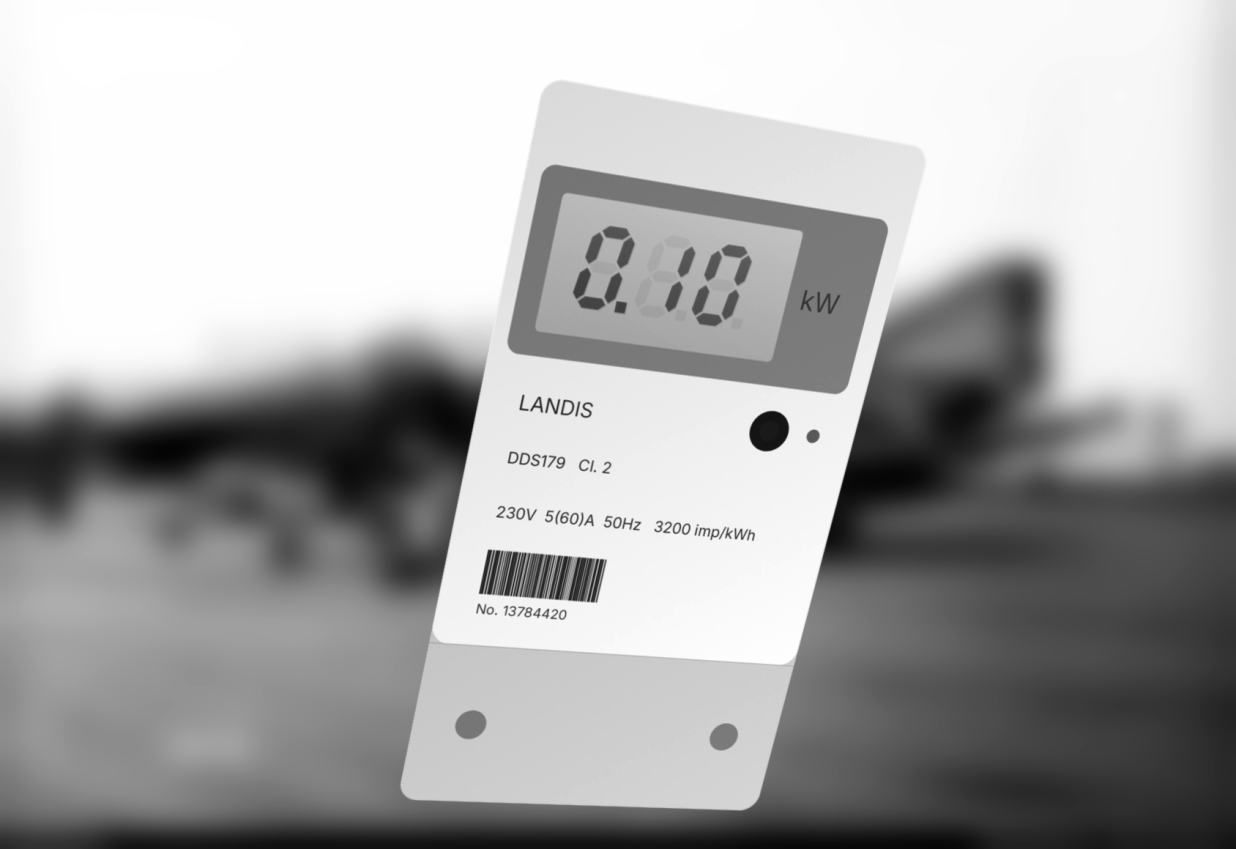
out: 0.10 kW
